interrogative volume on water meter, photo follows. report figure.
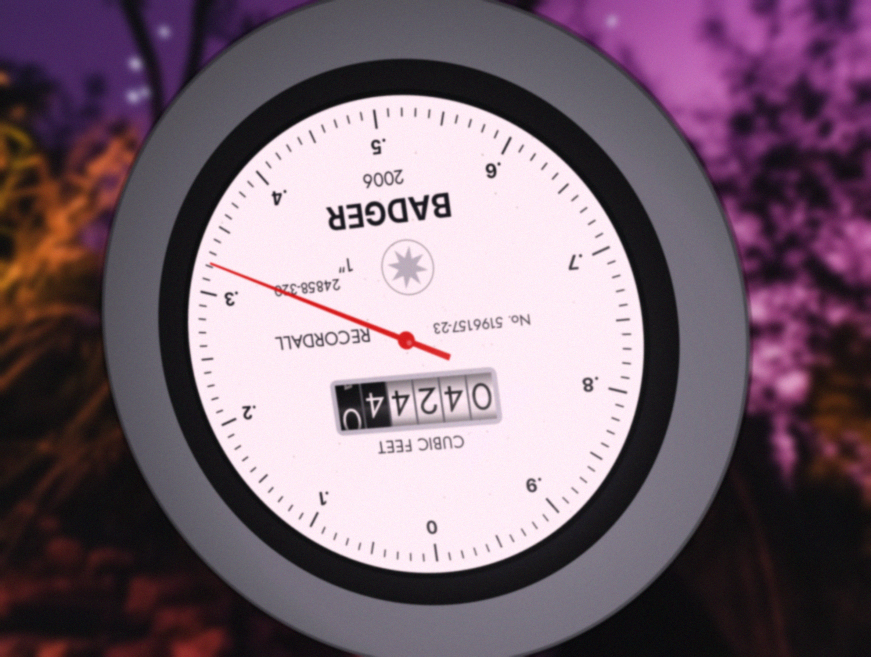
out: 42440.32 ft³
